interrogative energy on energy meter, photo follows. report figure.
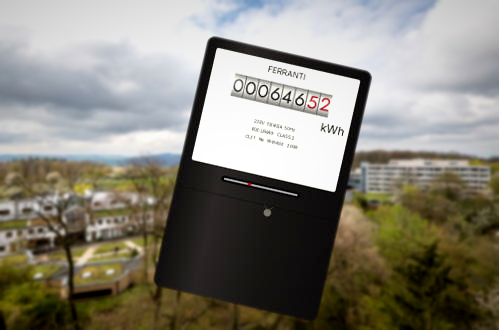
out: 646.52 kWh
